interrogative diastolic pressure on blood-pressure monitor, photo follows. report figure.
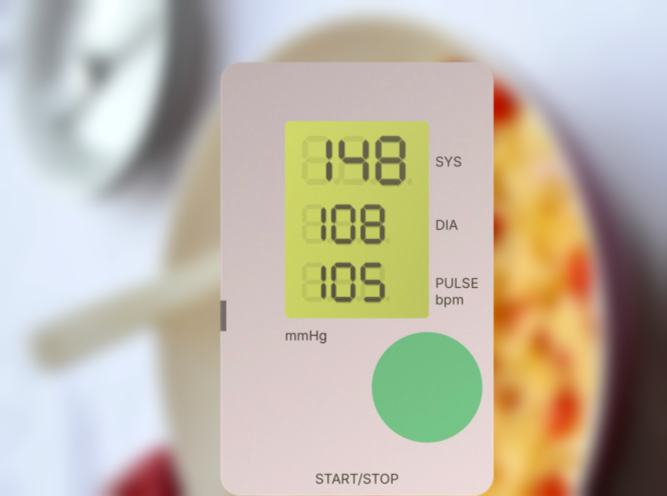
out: 108 mmHg
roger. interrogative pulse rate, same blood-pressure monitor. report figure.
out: 105 bpm
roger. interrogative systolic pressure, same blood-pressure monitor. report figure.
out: 148 mmHg
